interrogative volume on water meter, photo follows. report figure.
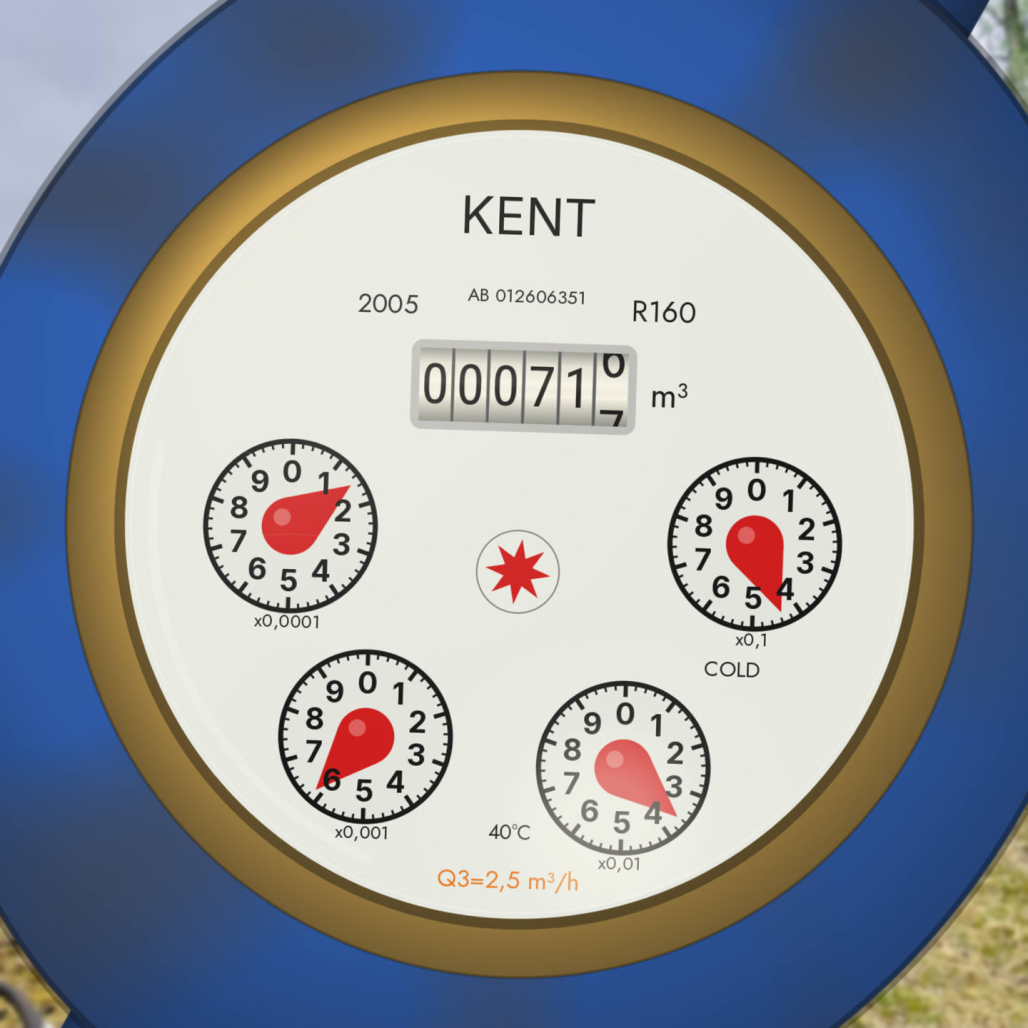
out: 716.4361 m³
